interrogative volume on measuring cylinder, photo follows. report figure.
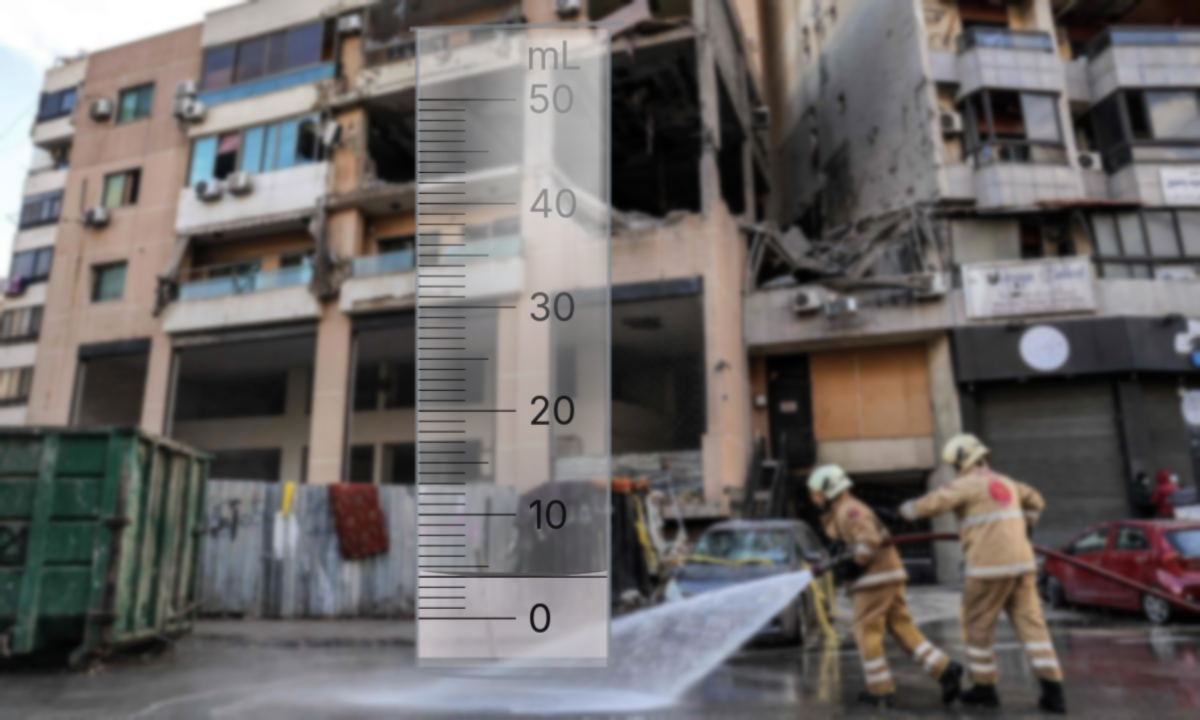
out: 4 mL
